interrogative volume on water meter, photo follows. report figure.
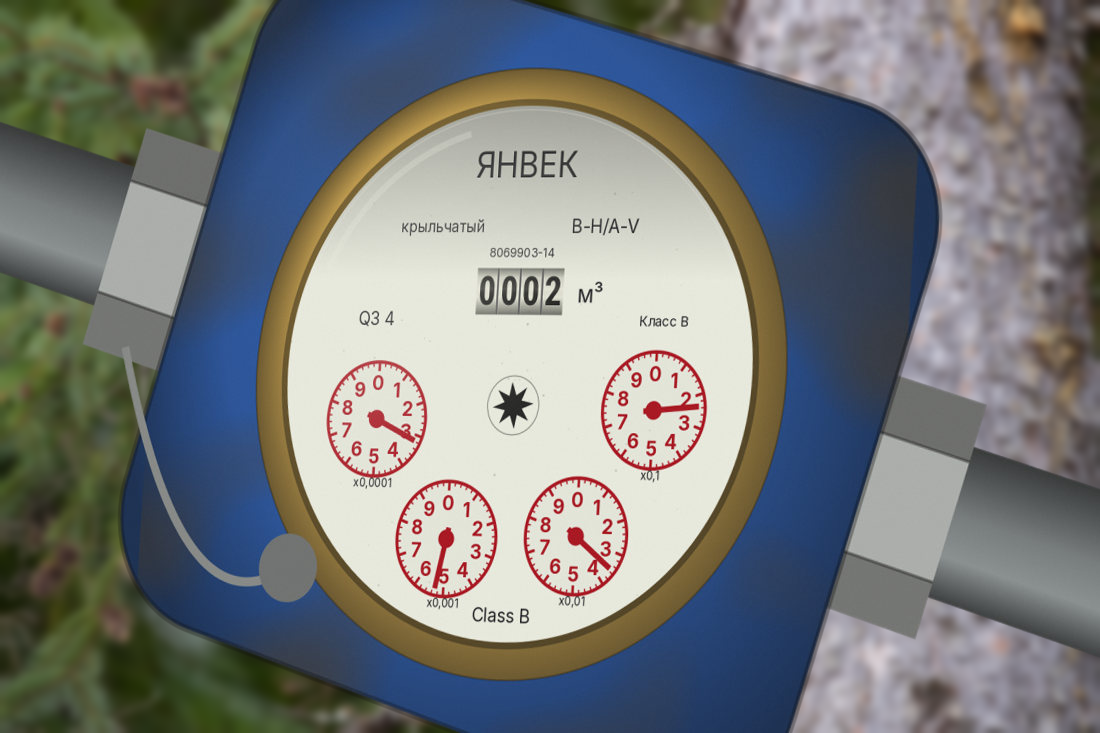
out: 2.2353 m³
